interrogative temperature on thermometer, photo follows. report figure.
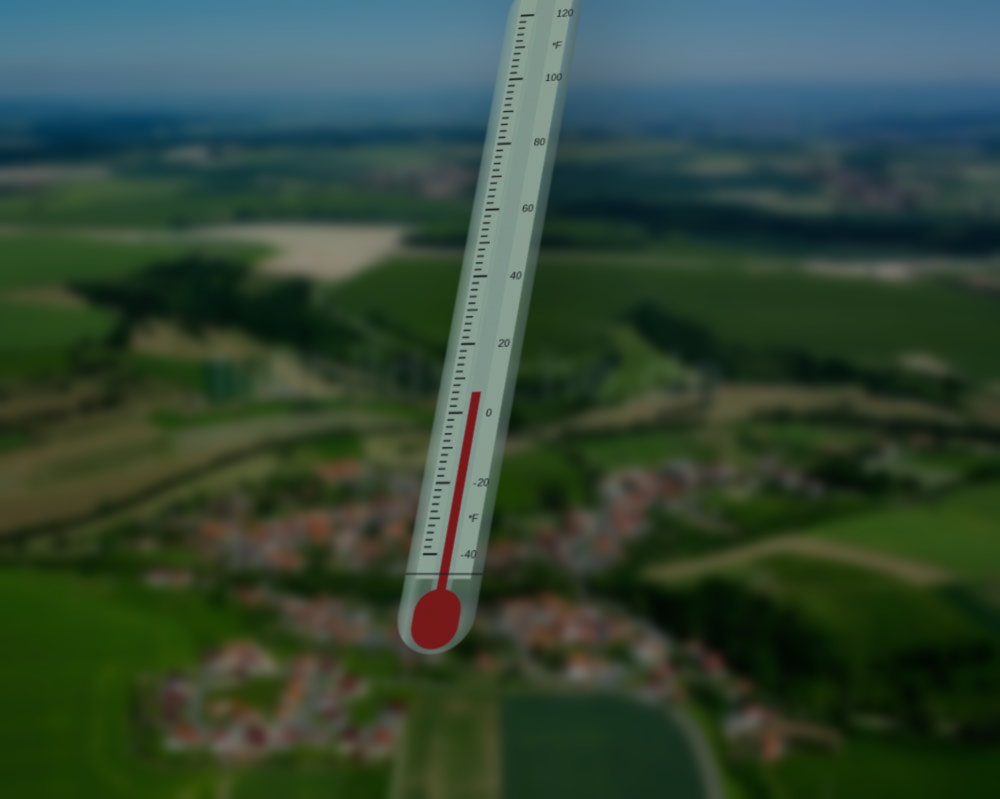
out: 6 °F
